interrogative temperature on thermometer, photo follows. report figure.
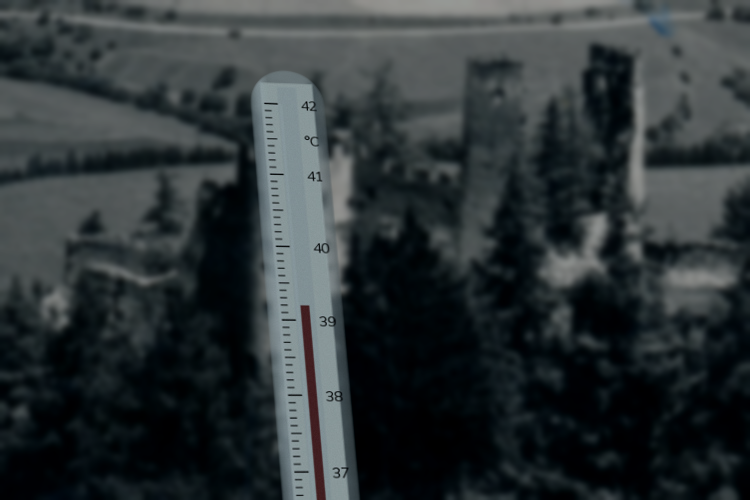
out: 39.2 °C
